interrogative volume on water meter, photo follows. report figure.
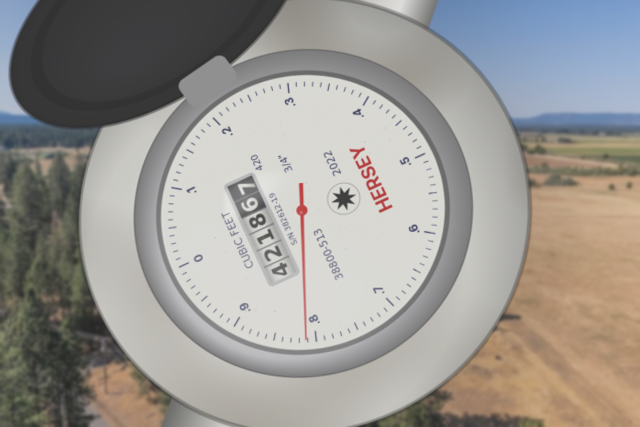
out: 421866.81 ft³
